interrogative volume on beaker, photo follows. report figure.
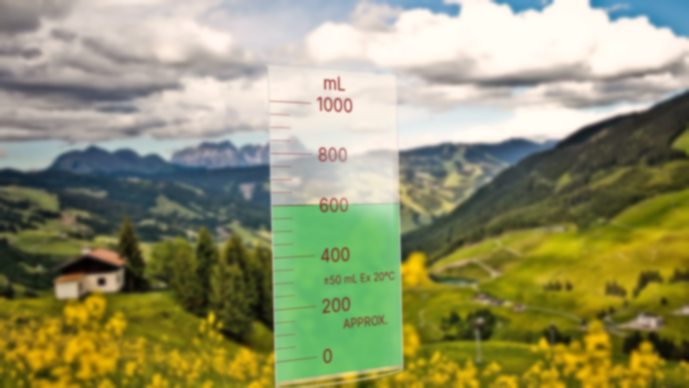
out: 600 mL
